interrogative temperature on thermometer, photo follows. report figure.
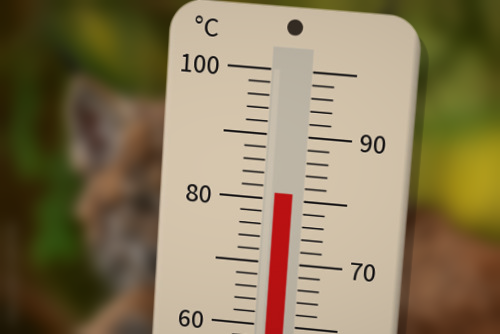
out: 81 °C
